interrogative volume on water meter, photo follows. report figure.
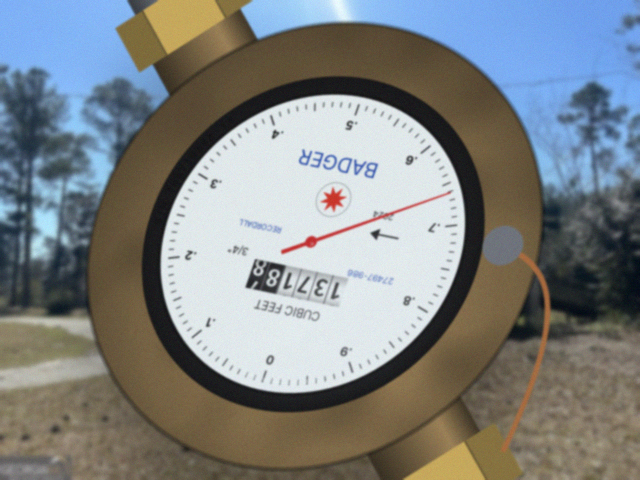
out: 137187.66 ft³
